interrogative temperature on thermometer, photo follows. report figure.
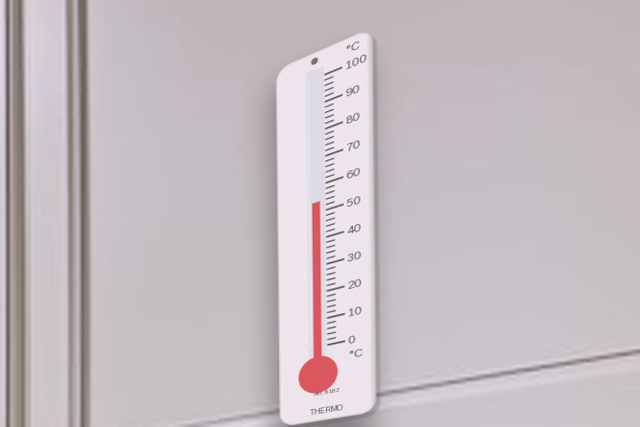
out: 54 °C
